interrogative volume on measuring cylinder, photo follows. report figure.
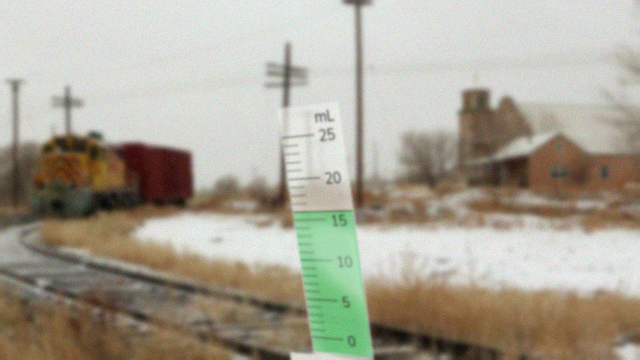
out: 16 mL
